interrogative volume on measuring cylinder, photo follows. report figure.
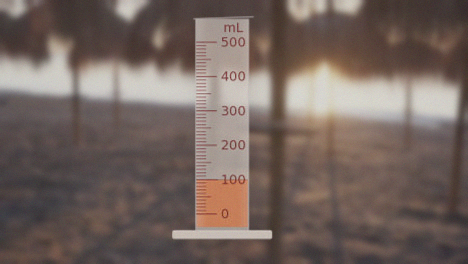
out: 100 mL
